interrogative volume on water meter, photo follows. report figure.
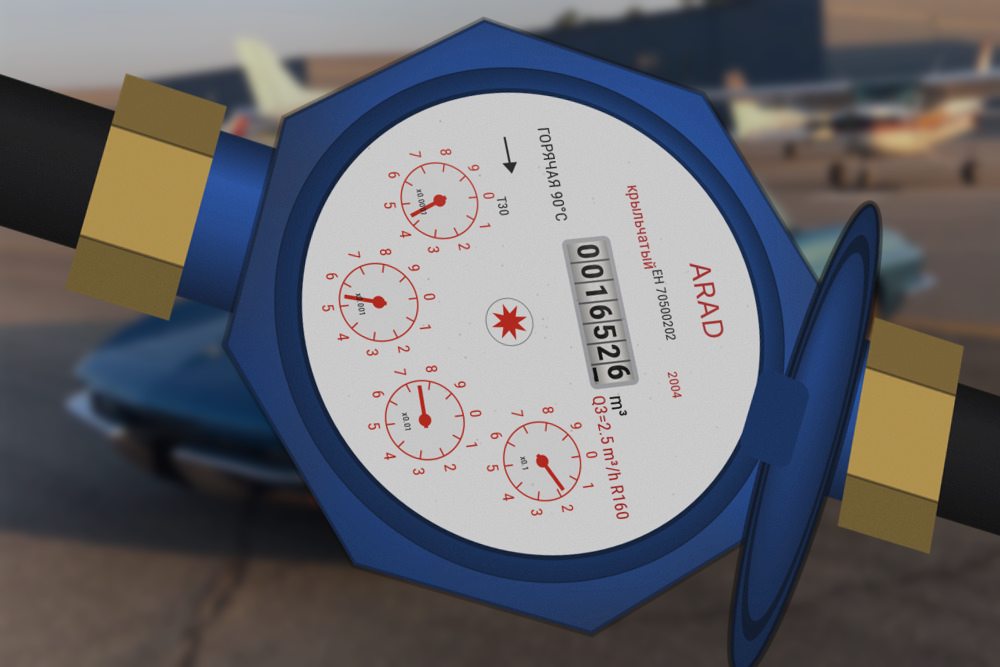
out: 16526.1754 m³
